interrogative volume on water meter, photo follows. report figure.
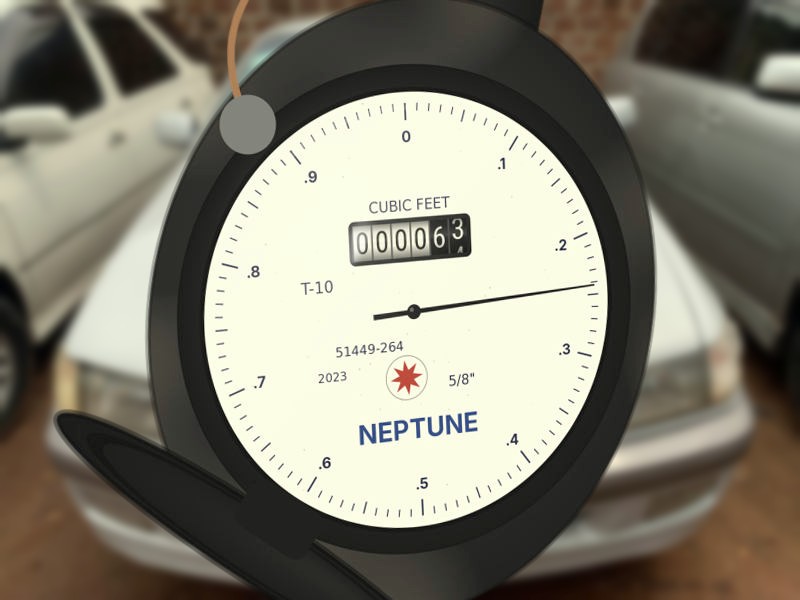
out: 63.24 ft³
